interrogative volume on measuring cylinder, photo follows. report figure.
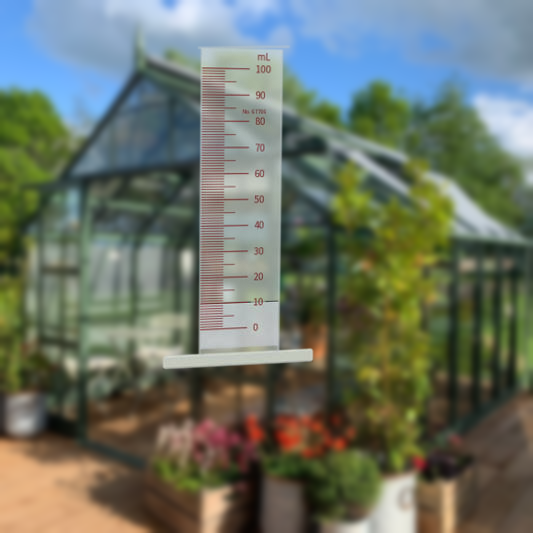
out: 10 mL
